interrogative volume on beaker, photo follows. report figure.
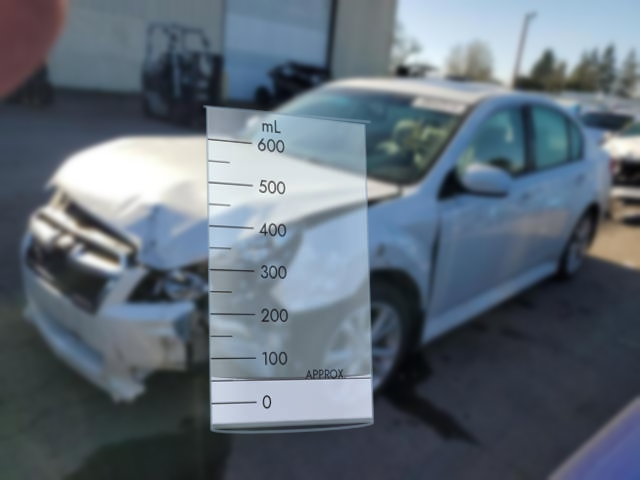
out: 50 mL
